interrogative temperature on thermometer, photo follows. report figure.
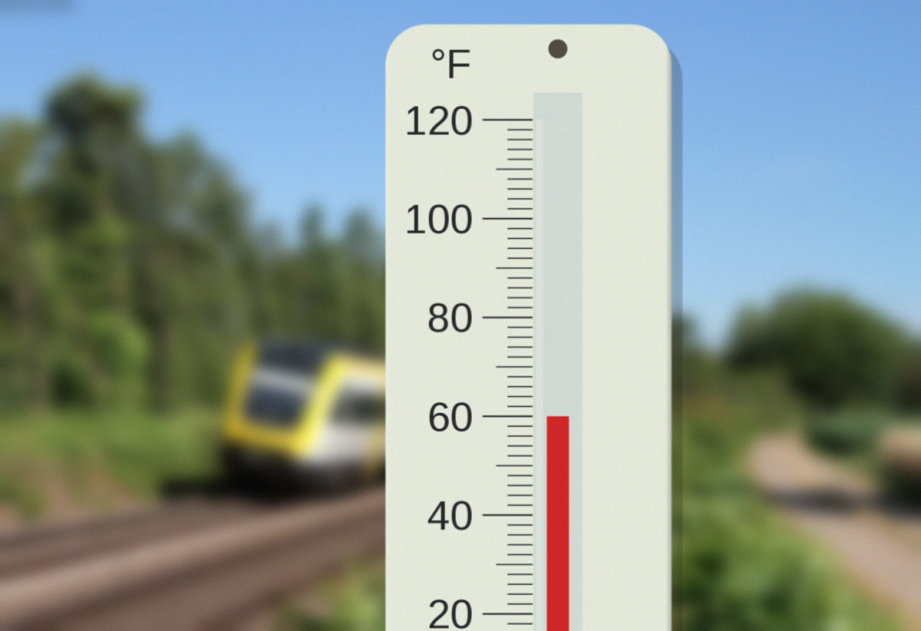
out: 60 °F
